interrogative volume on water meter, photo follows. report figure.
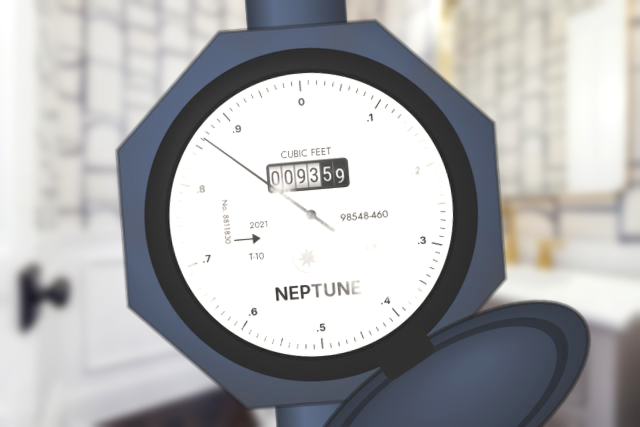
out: 9358.86 ft³
